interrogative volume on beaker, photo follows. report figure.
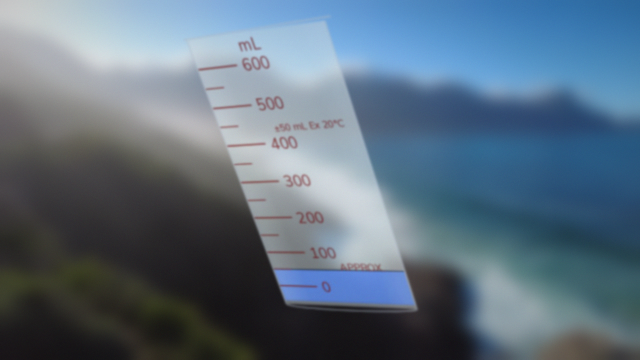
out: 50 mL
